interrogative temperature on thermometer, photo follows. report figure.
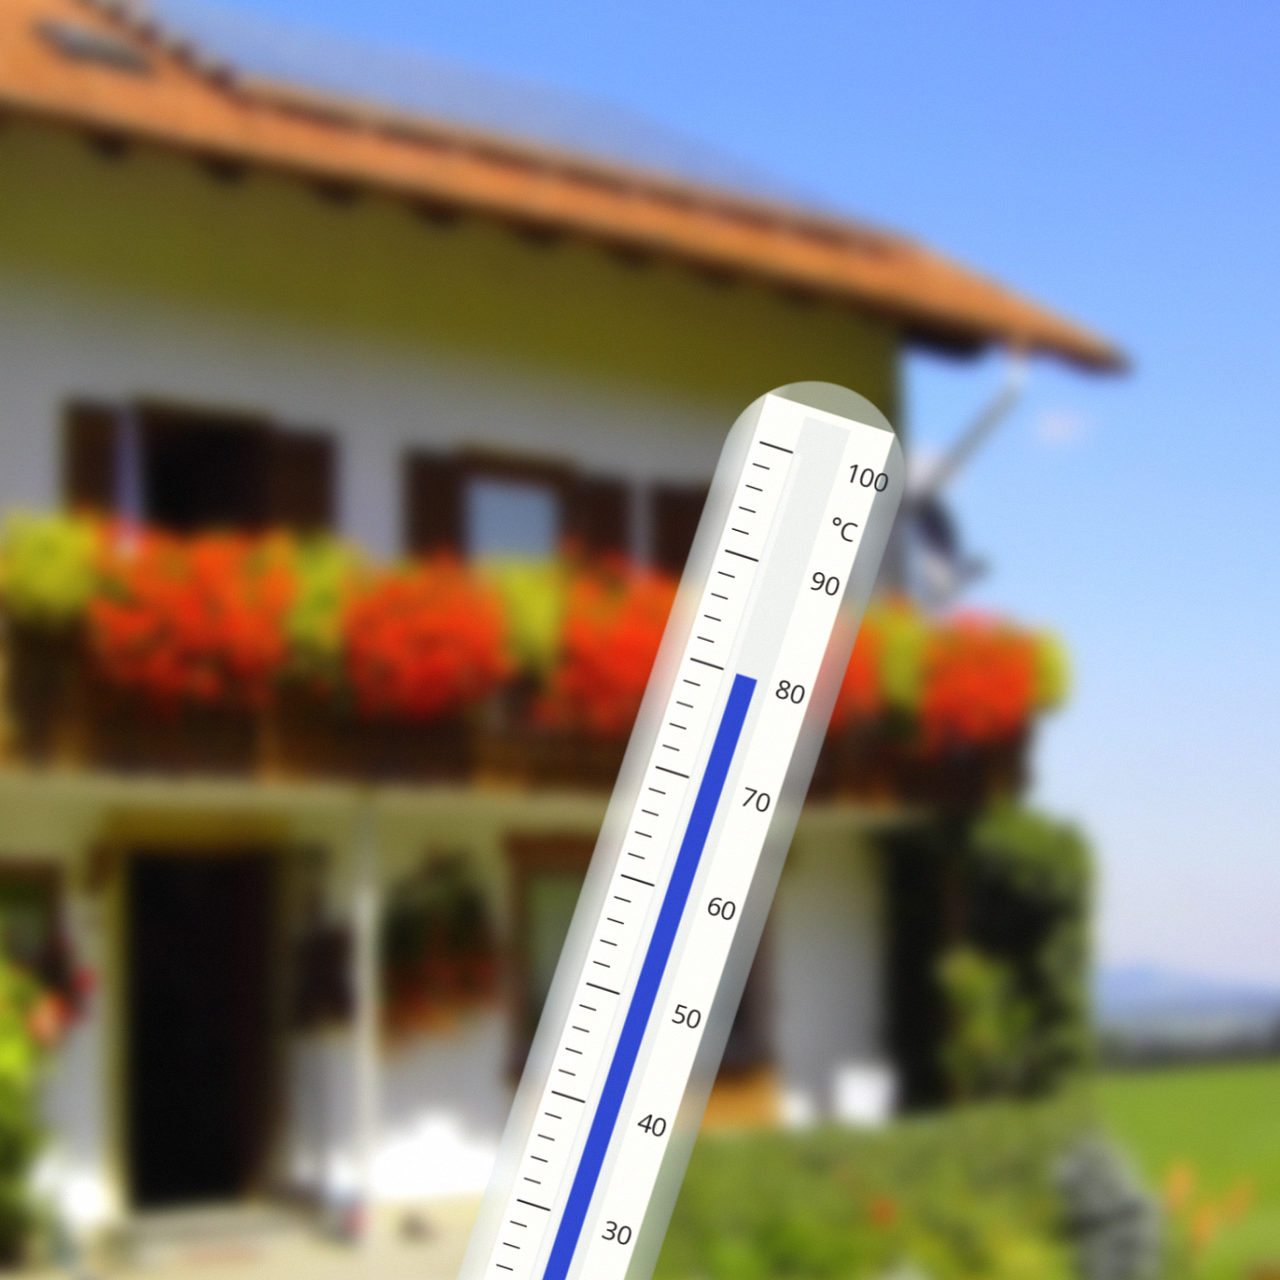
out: 80 °C
